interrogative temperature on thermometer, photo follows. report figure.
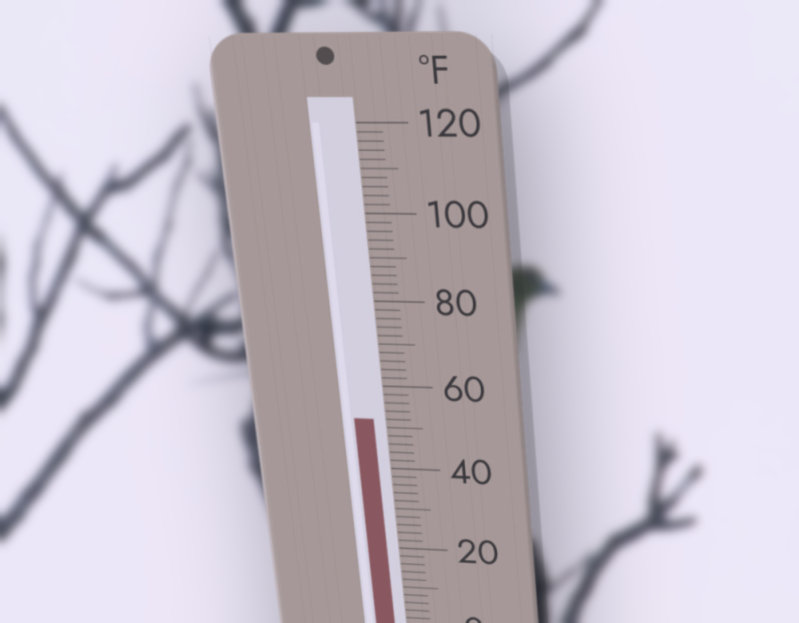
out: 52 °F
